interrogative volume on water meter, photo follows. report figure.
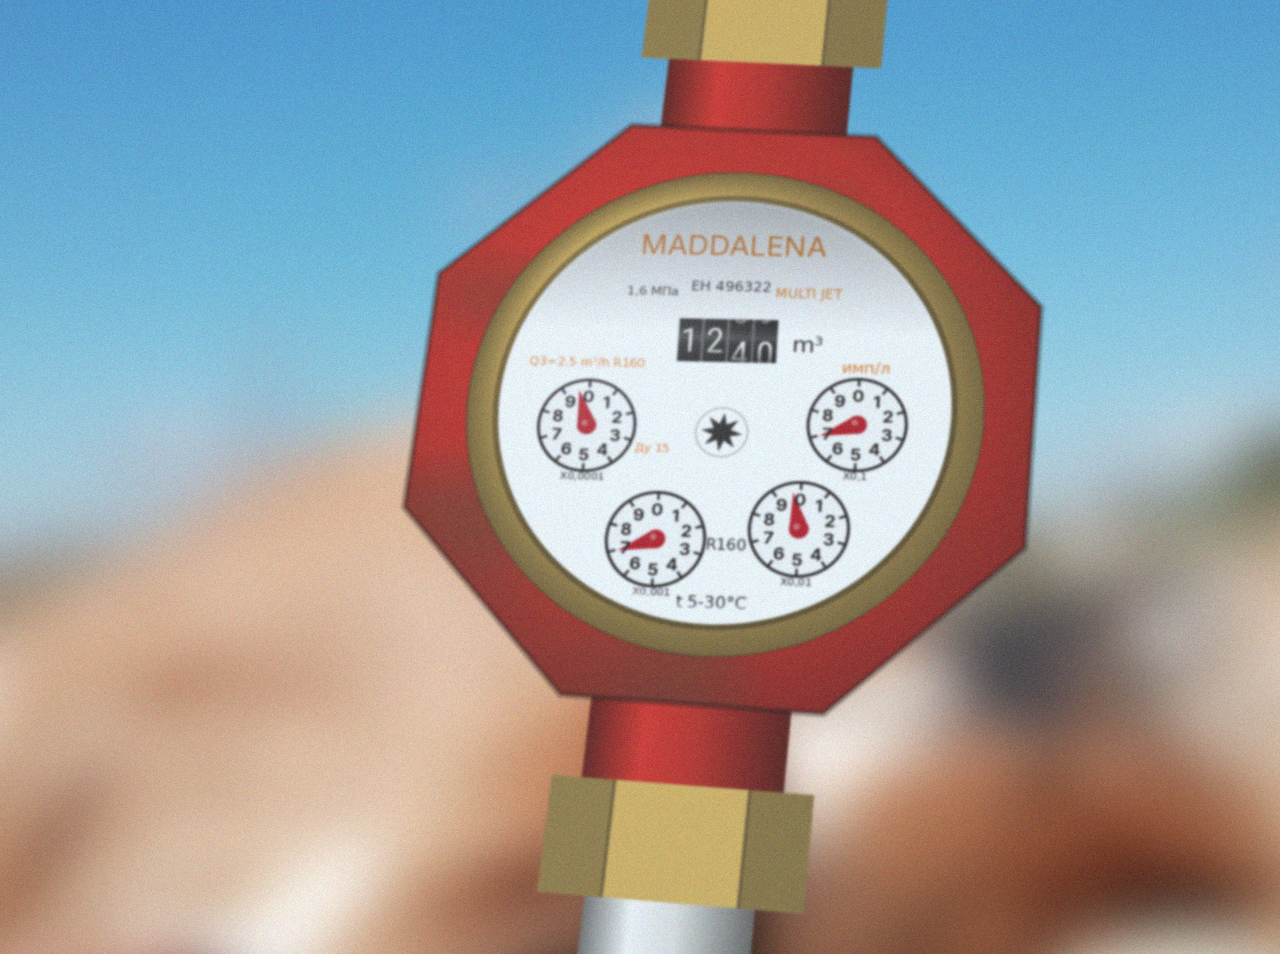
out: 1239.6969 m³
